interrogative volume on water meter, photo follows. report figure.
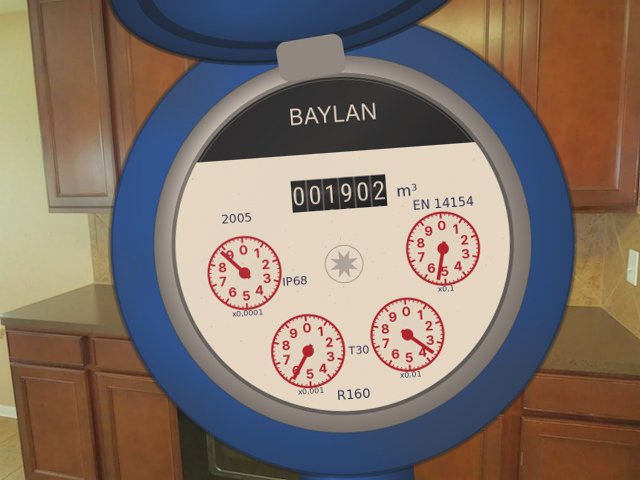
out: 1902.5358 m³
